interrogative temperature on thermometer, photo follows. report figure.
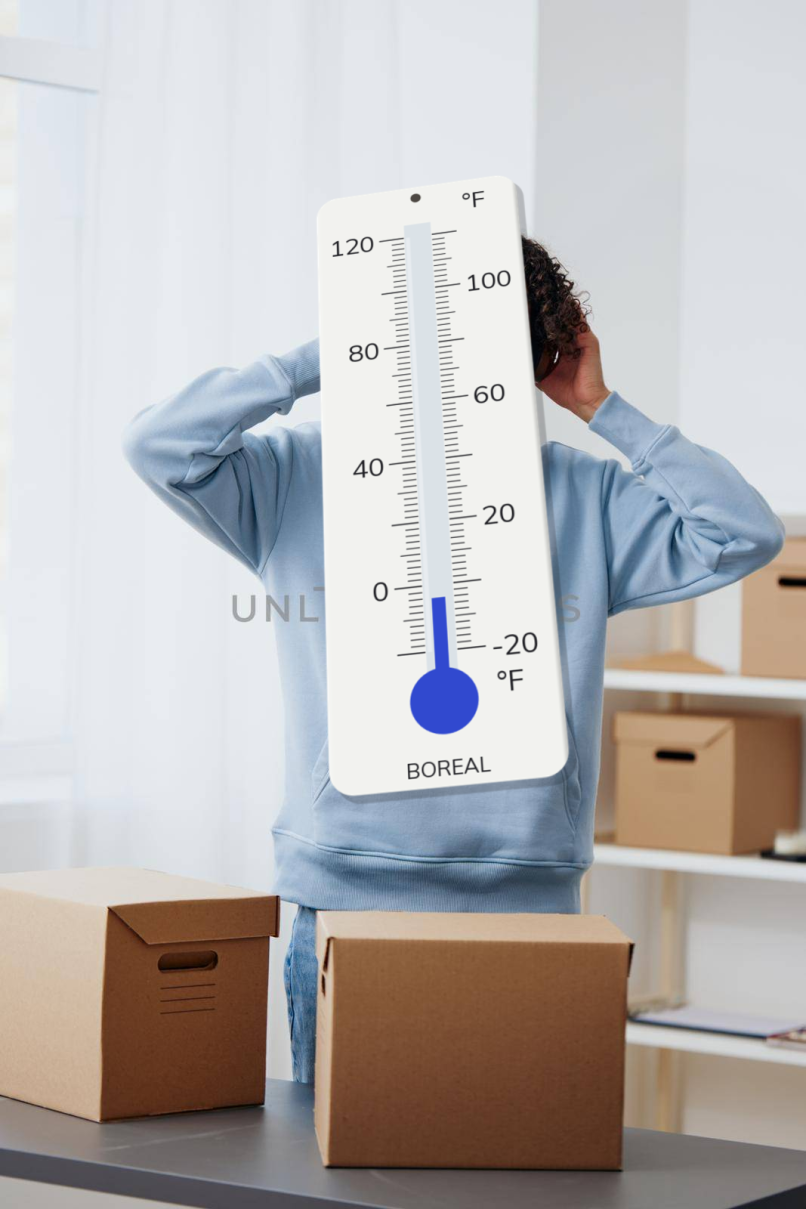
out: -4 °F
